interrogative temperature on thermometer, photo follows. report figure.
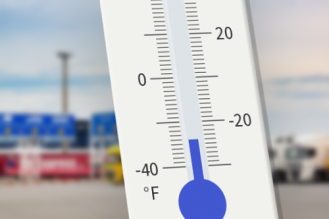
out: -28 °F
